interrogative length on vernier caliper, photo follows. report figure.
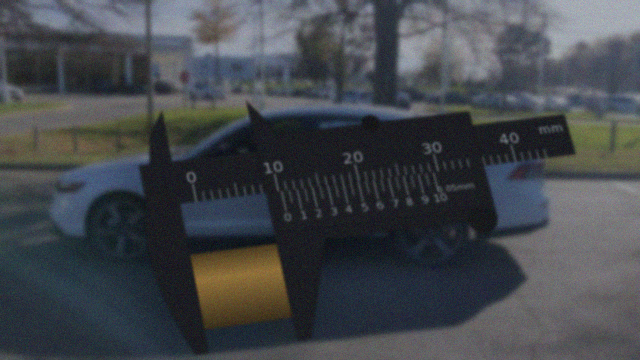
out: 10.4 mm
